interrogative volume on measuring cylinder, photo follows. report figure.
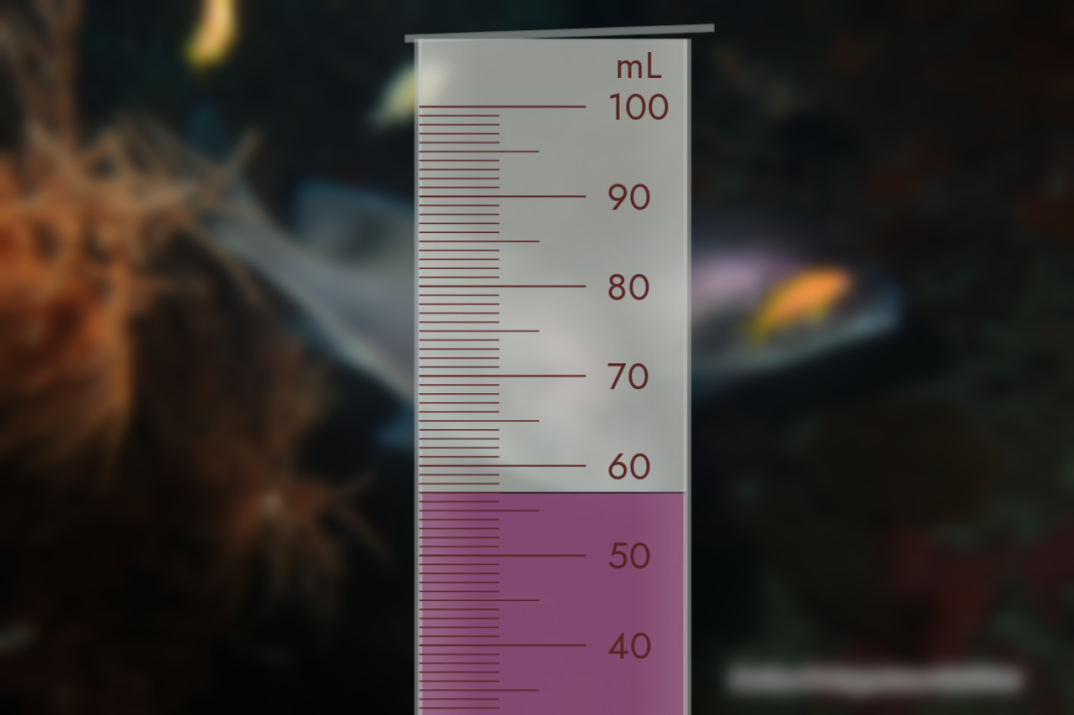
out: 57 mL
